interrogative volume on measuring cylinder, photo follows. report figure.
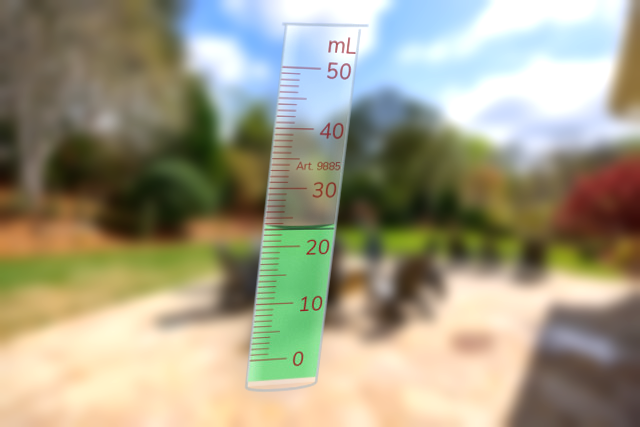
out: 23 mL
